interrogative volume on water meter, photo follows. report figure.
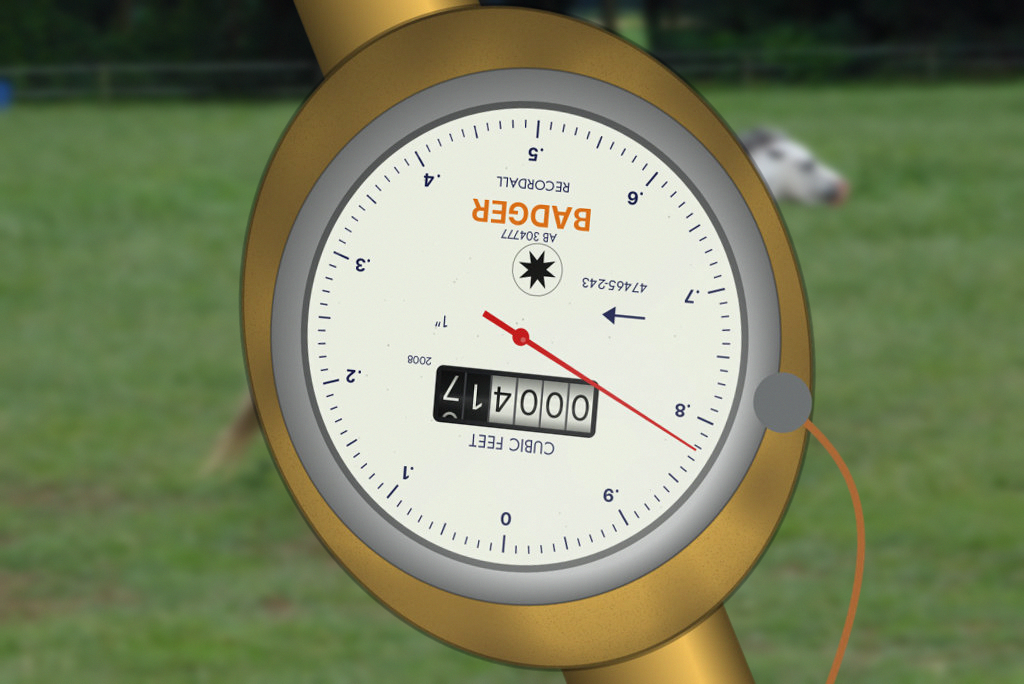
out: 416.82 ft³
